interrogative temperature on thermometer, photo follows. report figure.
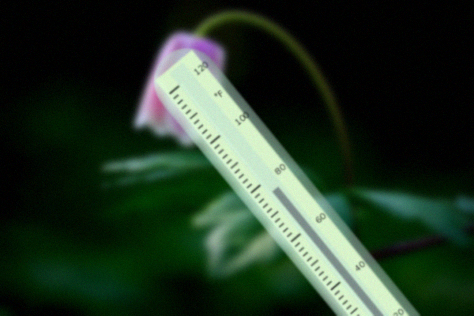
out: 76 °F
